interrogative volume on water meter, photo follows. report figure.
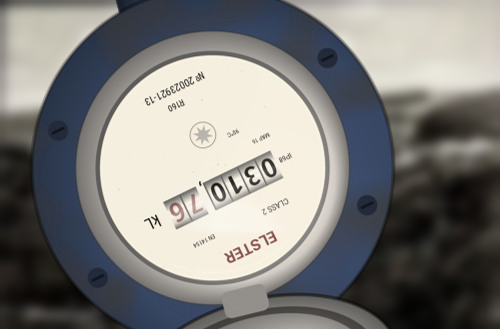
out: 310.76 kL
